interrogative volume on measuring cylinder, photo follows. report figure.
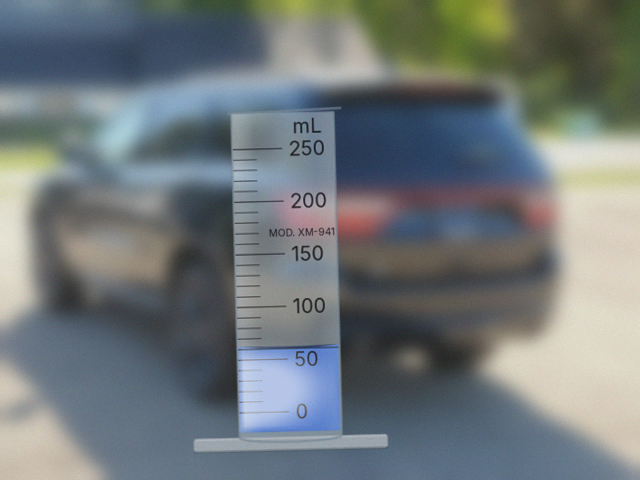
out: 60 mL
